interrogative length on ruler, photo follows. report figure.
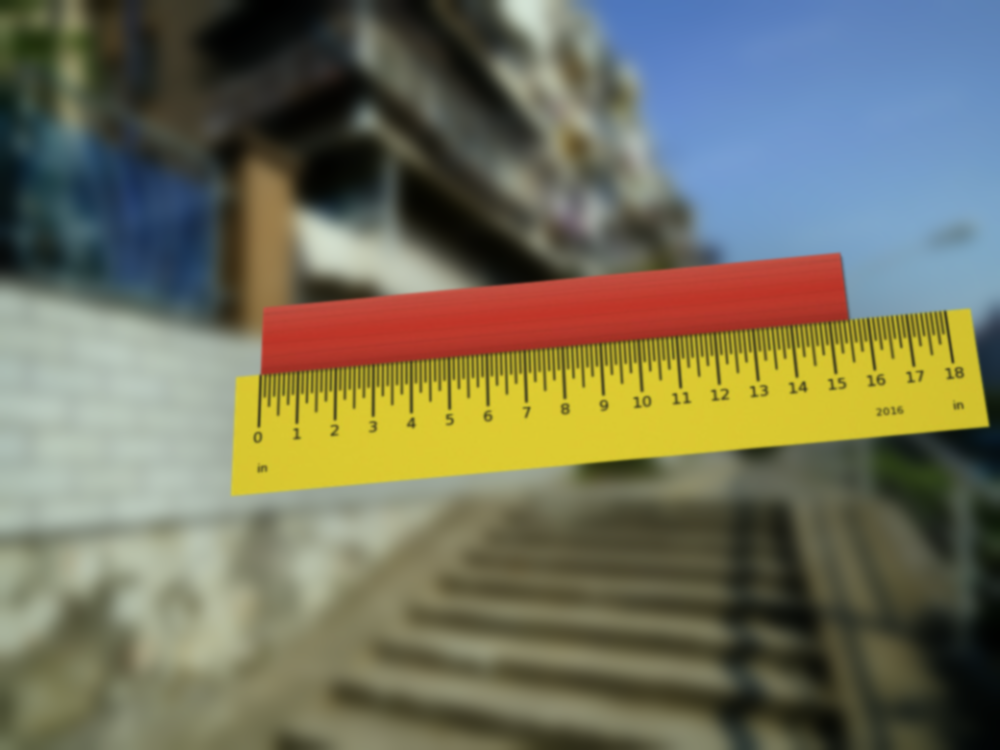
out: 15.5 in
